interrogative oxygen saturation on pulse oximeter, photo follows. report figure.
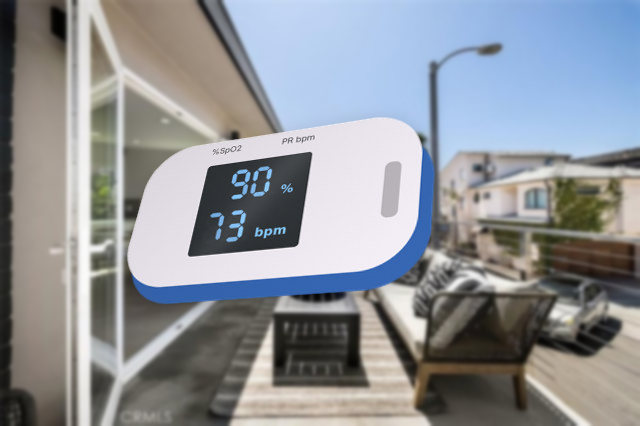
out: 90 %
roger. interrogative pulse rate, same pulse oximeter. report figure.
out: 73 bpm
